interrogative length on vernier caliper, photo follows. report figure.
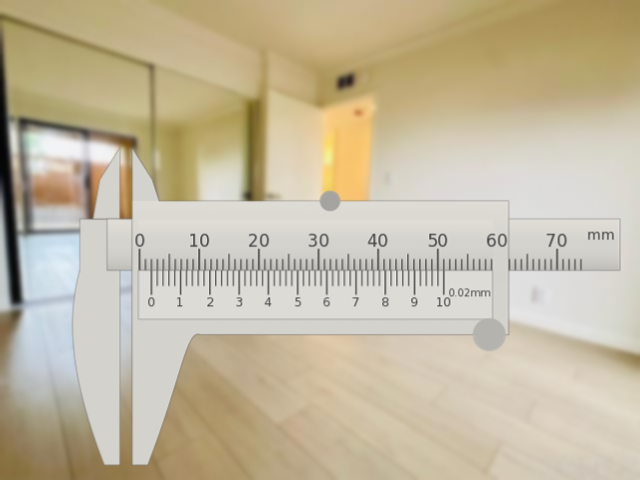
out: 2.0 mm
